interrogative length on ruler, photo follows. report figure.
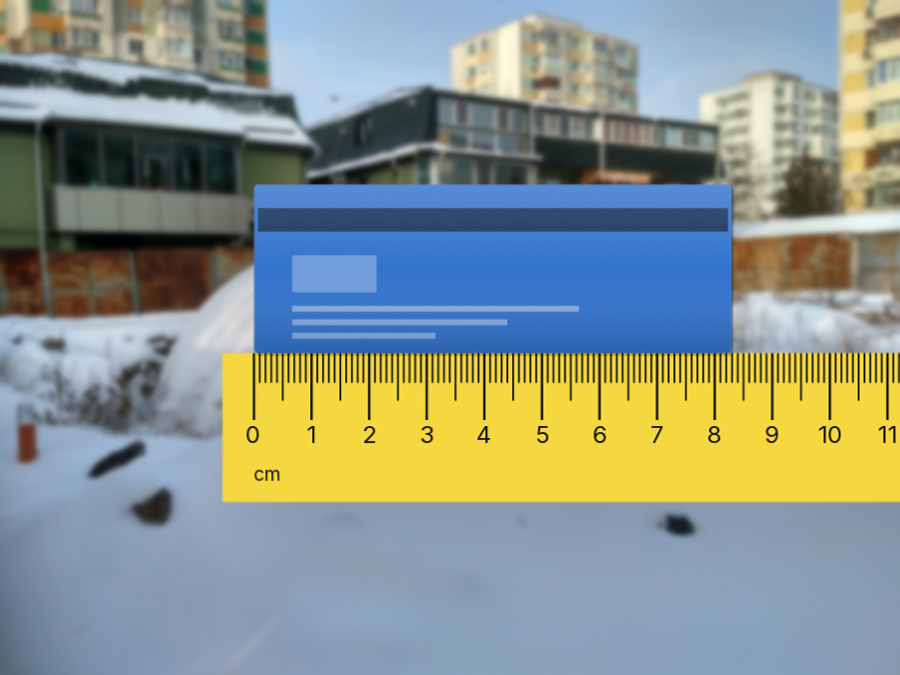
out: 8.3 cm
